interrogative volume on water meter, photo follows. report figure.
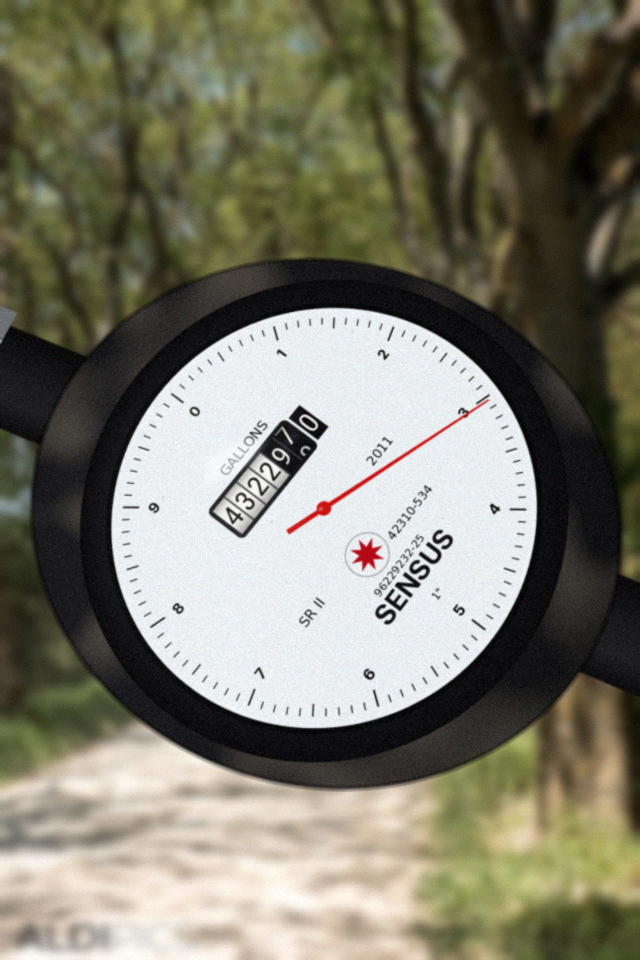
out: 4322973.0 gal
